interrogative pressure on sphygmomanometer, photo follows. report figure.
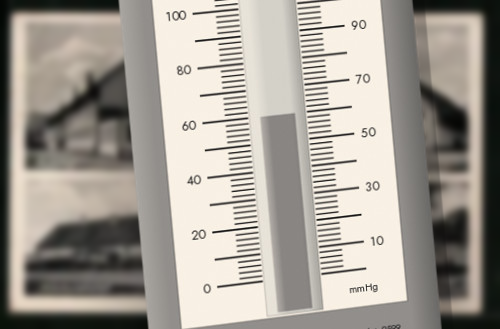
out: 60 mmHg
